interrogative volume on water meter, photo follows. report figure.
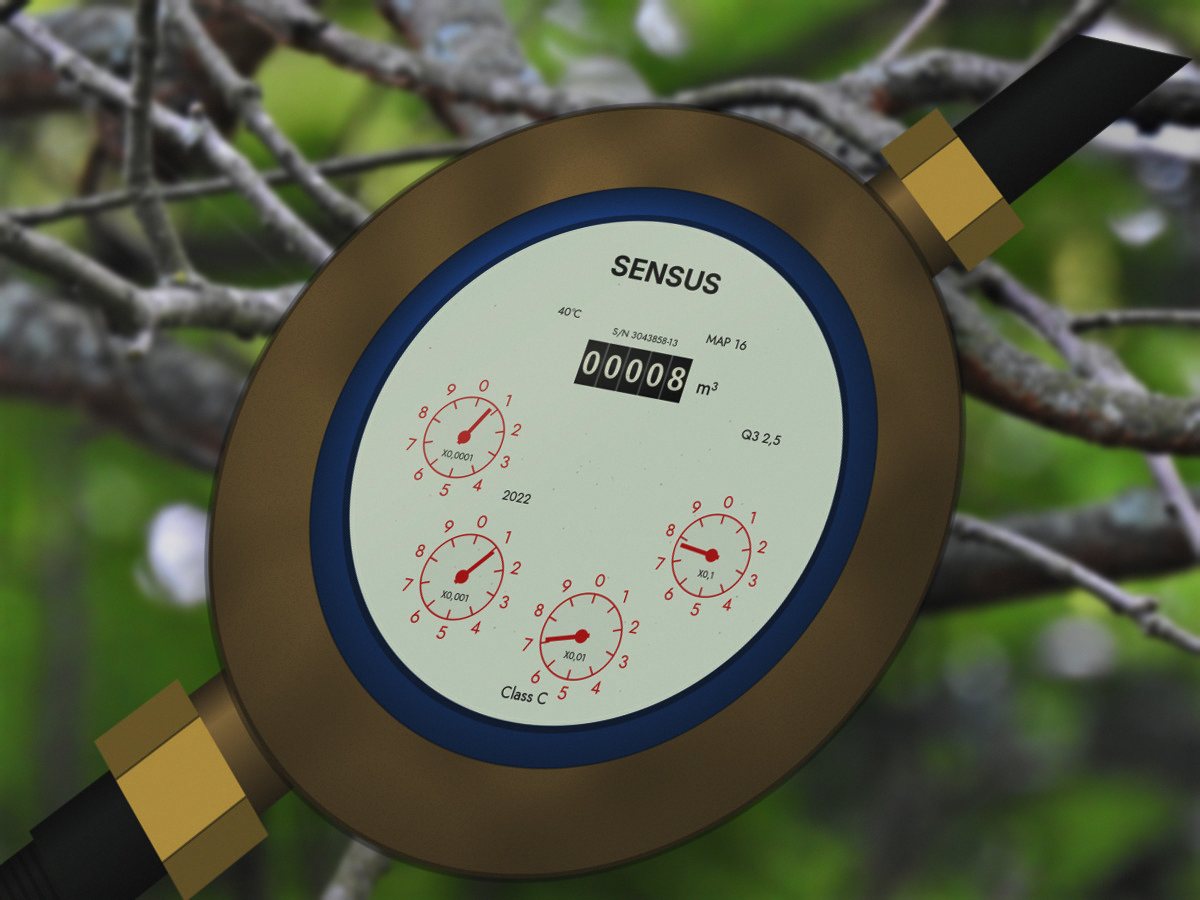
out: 8.7710 m³
